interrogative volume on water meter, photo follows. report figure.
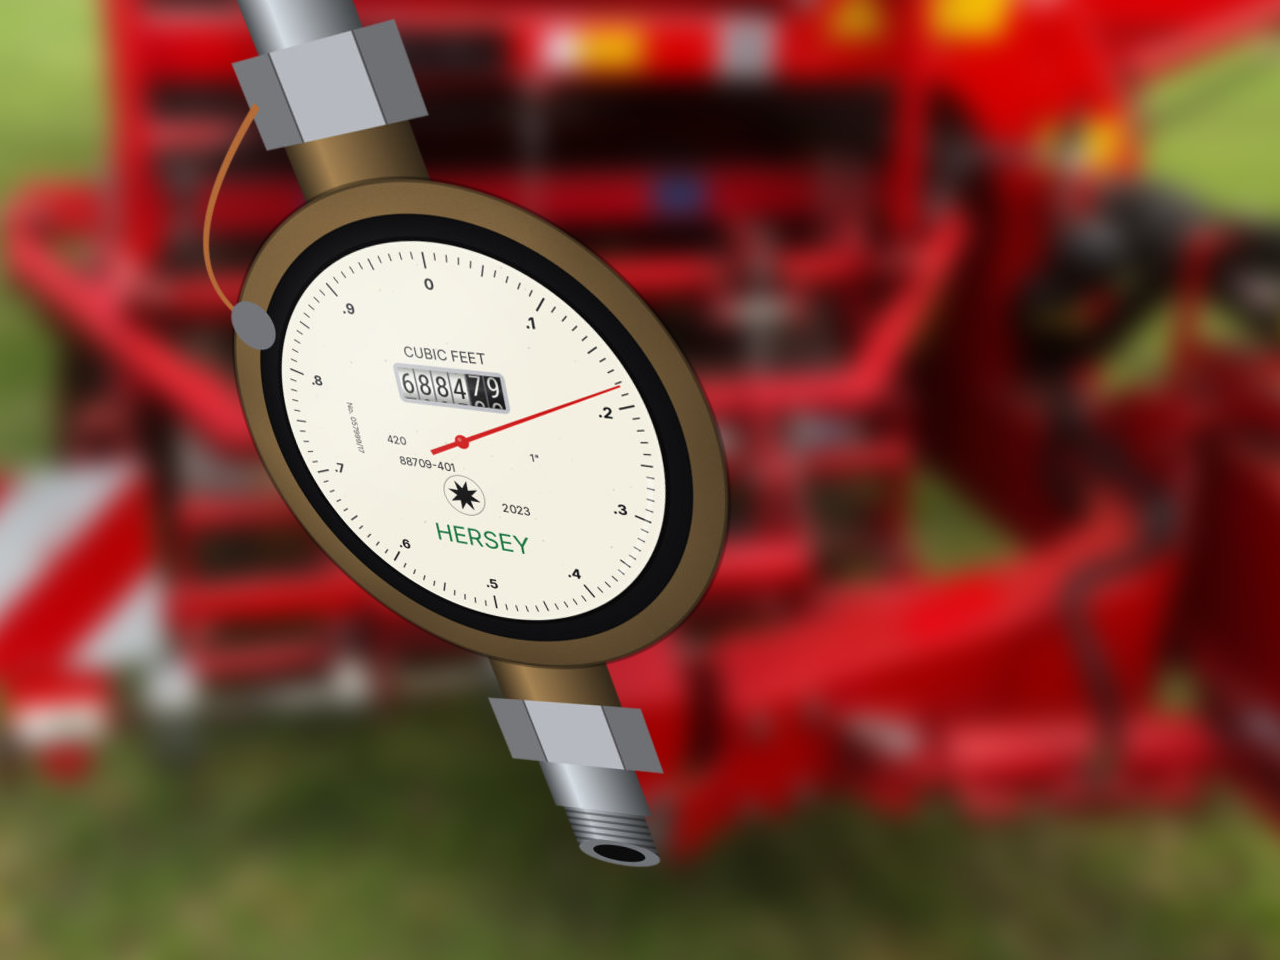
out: 688479.18 ft³
